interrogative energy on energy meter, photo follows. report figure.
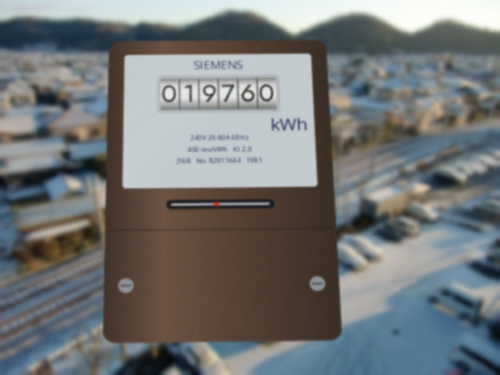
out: 19760 kWh
